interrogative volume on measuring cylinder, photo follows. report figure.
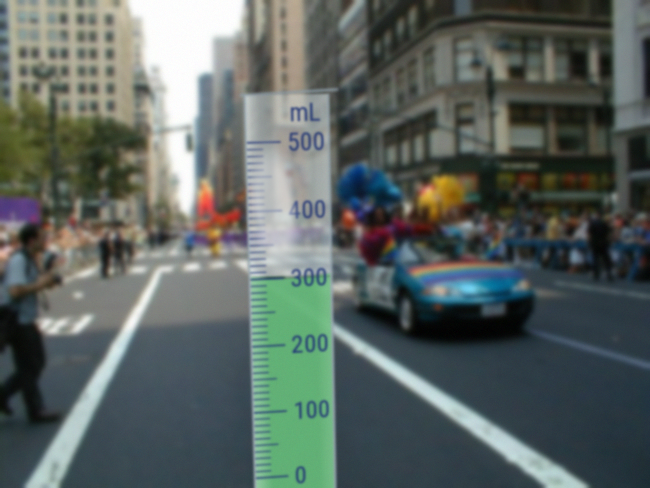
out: 300 mL
